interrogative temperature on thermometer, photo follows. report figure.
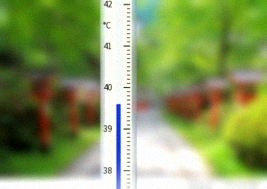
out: 39.6 °C
